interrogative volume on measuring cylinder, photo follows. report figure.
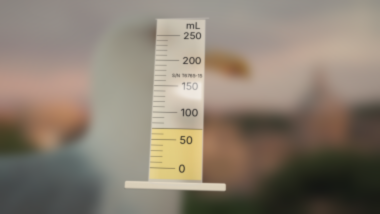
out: 70 mL
